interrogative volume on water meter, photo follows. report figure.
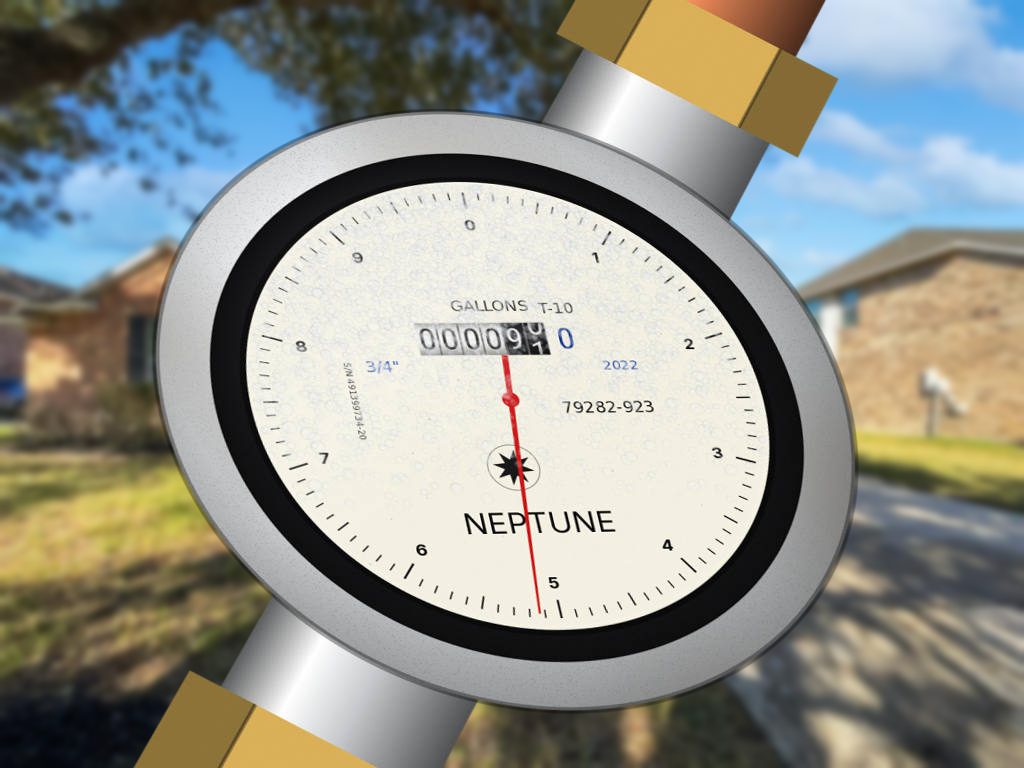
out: 905.1 gal
